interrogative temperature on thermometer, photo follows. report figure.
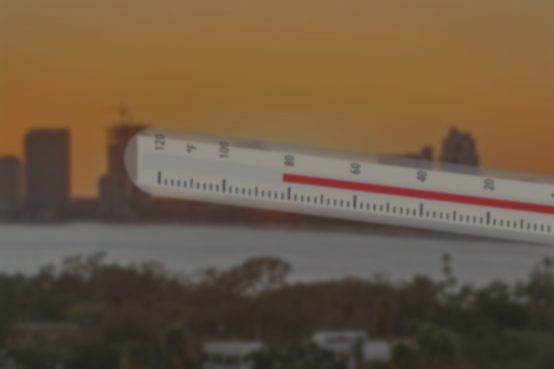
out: 82 °F
